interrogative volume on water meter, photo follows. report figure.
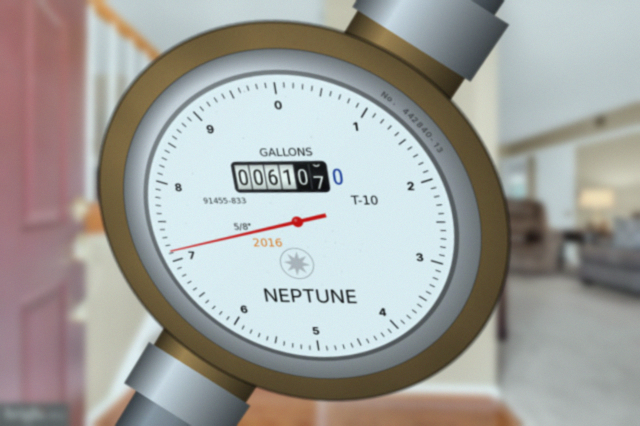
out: 61067.1 gal
